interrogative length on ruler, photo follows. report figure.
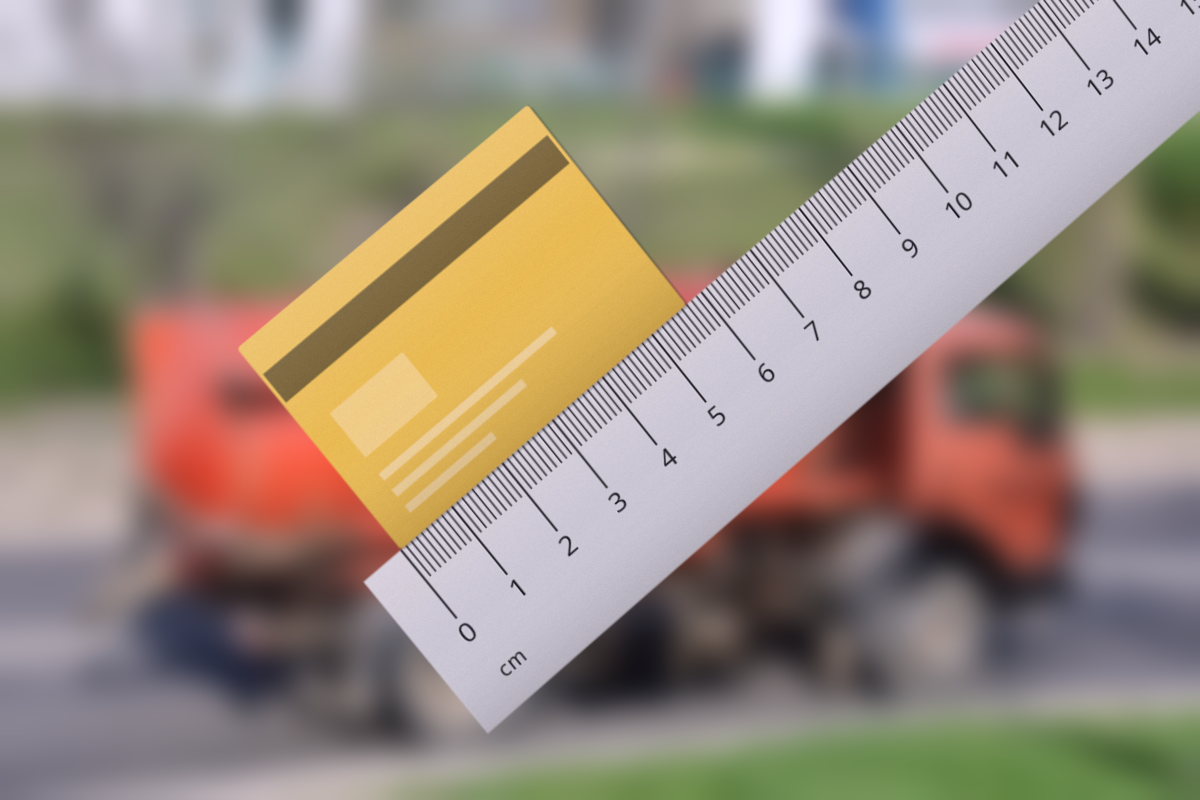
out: 5.7 cm
